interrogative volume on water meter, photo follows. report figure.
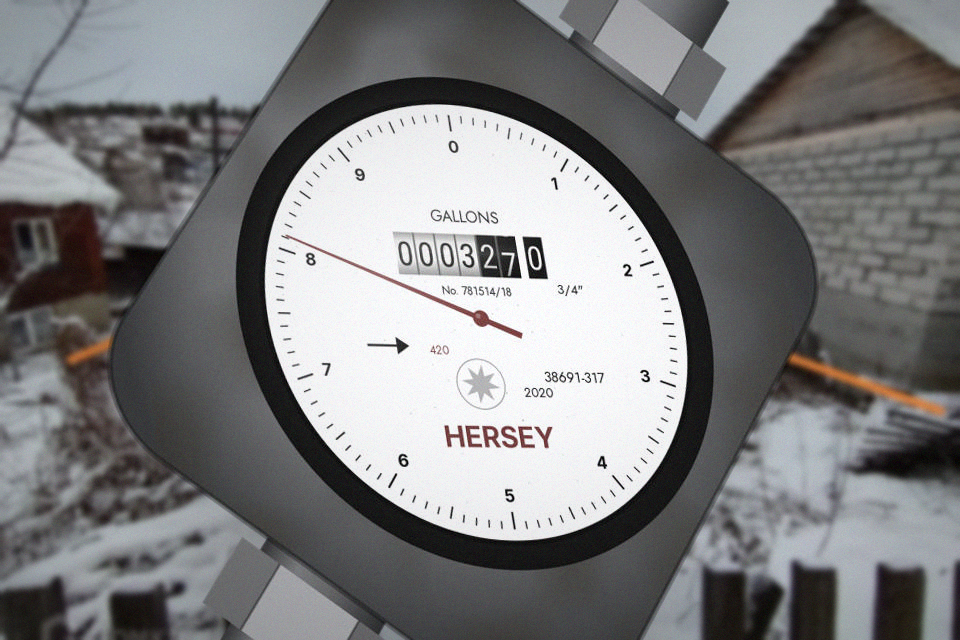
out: 3268.1 gal
